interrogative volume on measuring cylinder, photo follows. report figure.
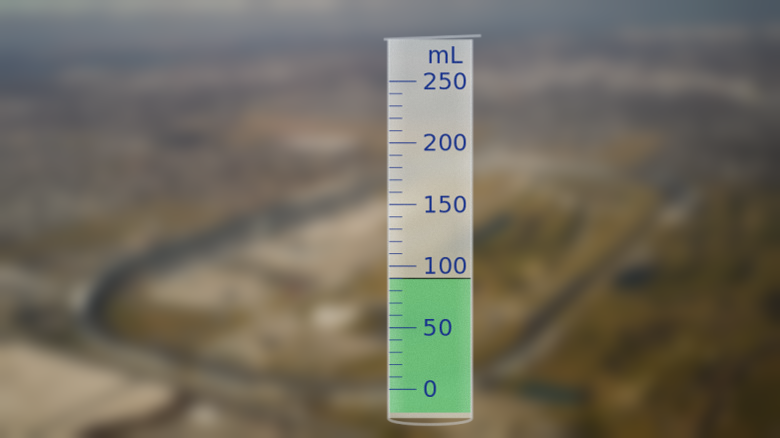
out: 90 mL
